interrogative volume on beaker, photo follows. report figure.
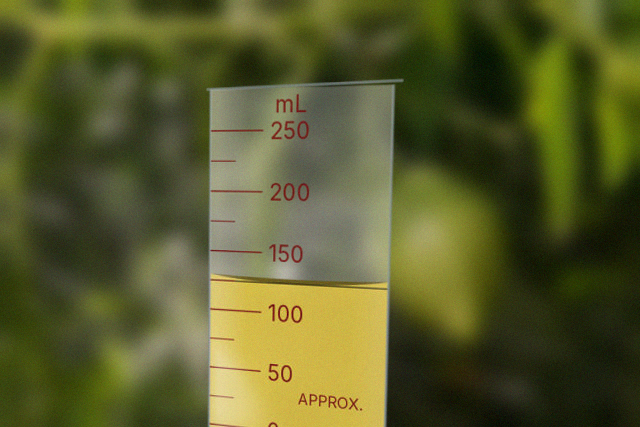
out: 125 mL
